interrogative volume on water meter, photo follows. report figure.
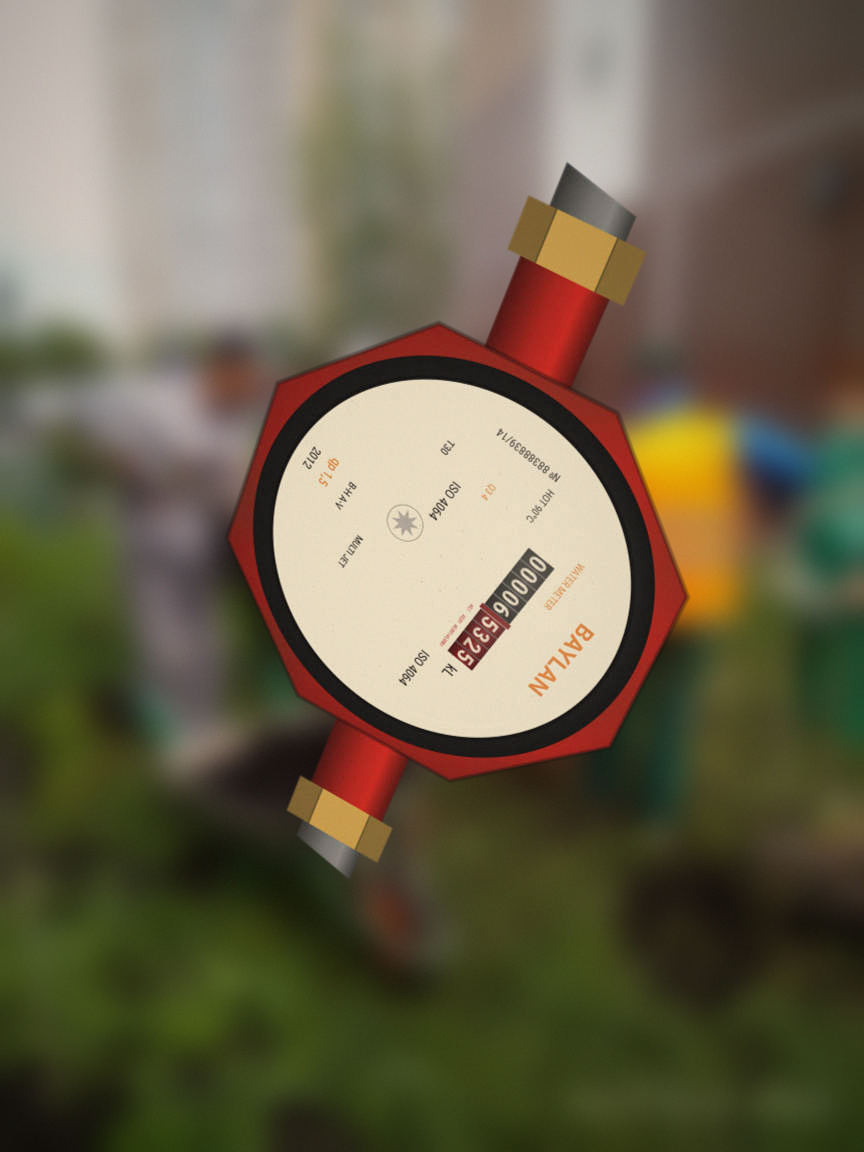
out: 6.5325 kL
